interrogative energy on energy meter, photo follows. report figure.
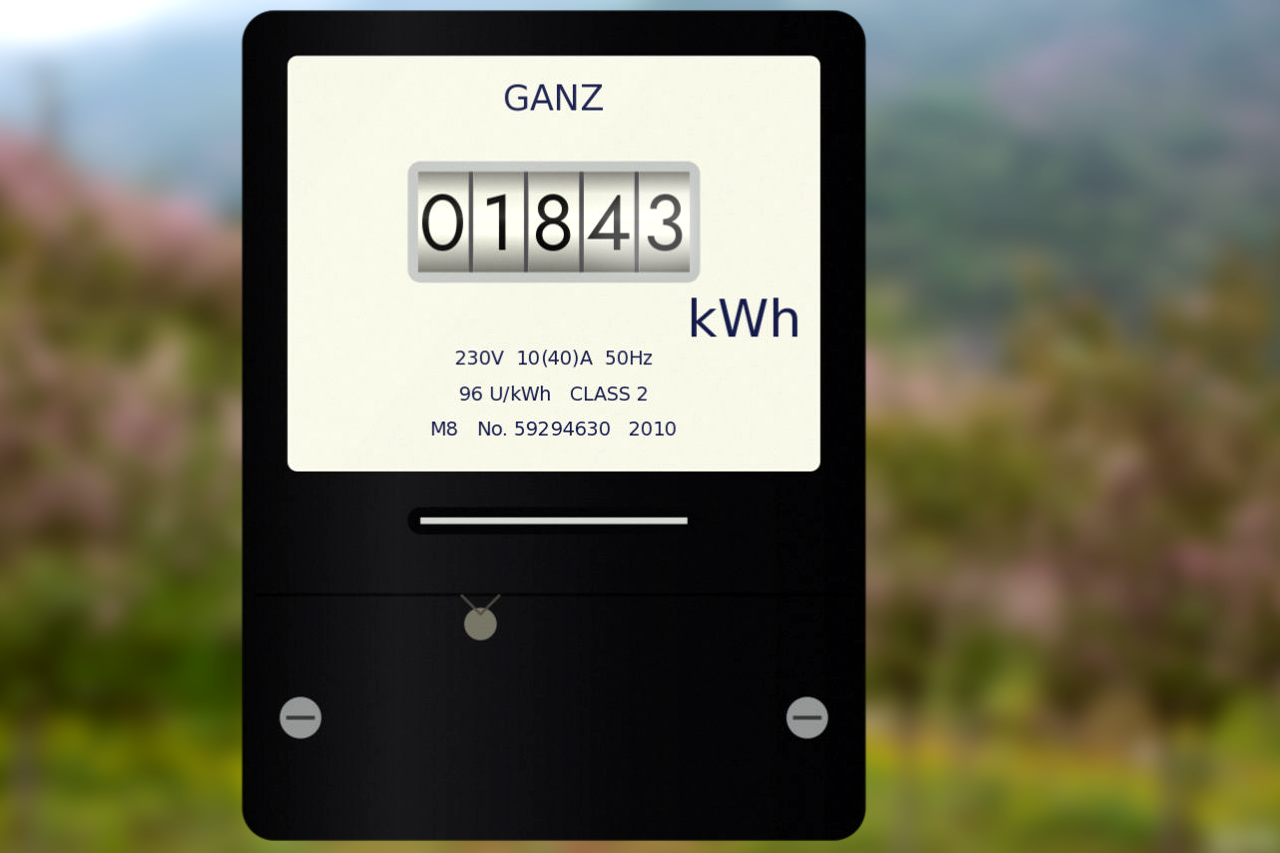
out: 1843 kWh
